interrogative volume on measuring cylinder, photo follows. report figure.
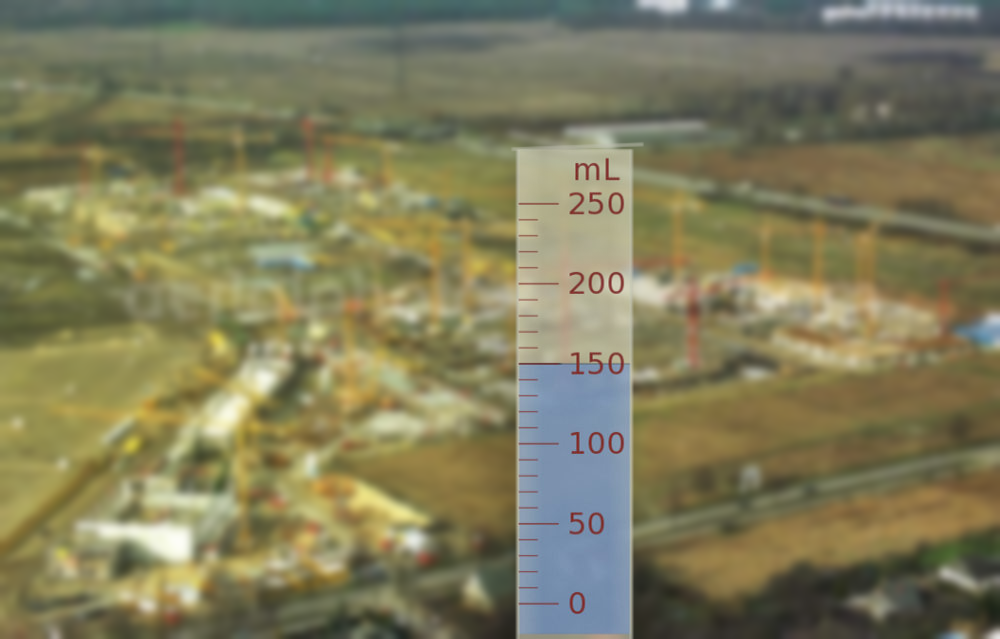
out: 150 mL
